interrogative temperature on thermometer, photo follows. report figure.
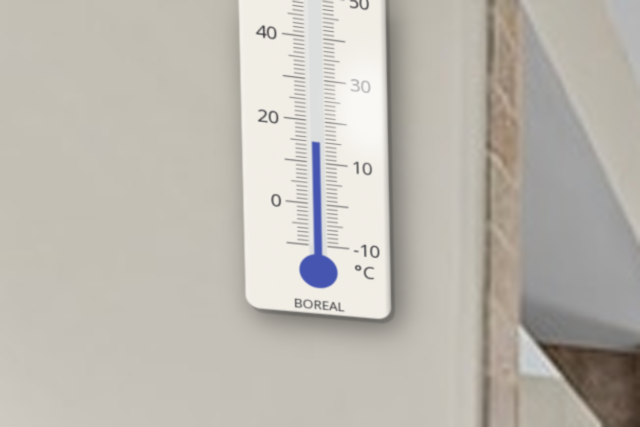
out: 15 °C
